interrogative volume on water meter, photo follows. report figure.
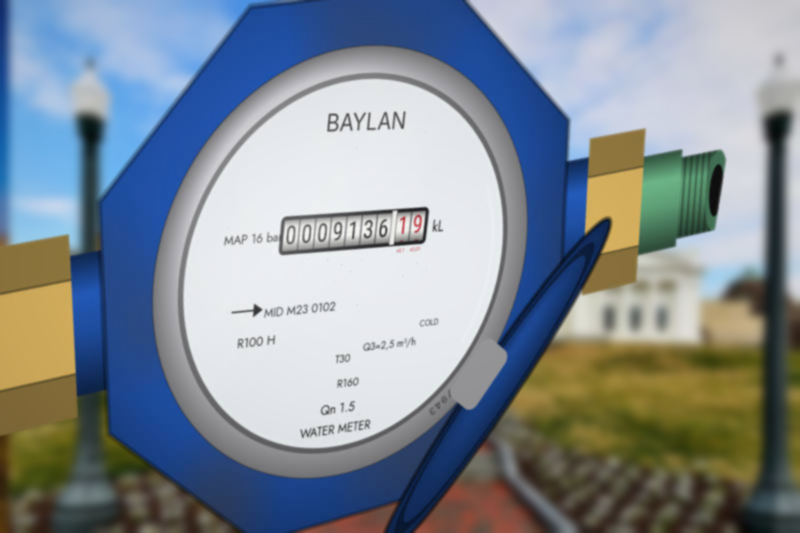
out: 9136.19 kL
